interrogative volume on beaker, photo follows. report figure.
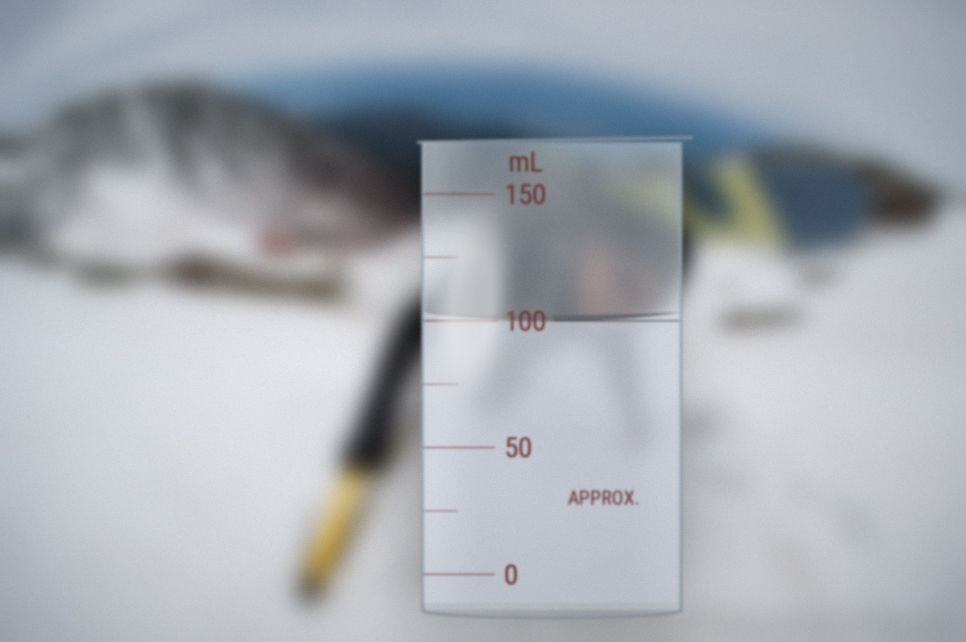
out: 100 mL
